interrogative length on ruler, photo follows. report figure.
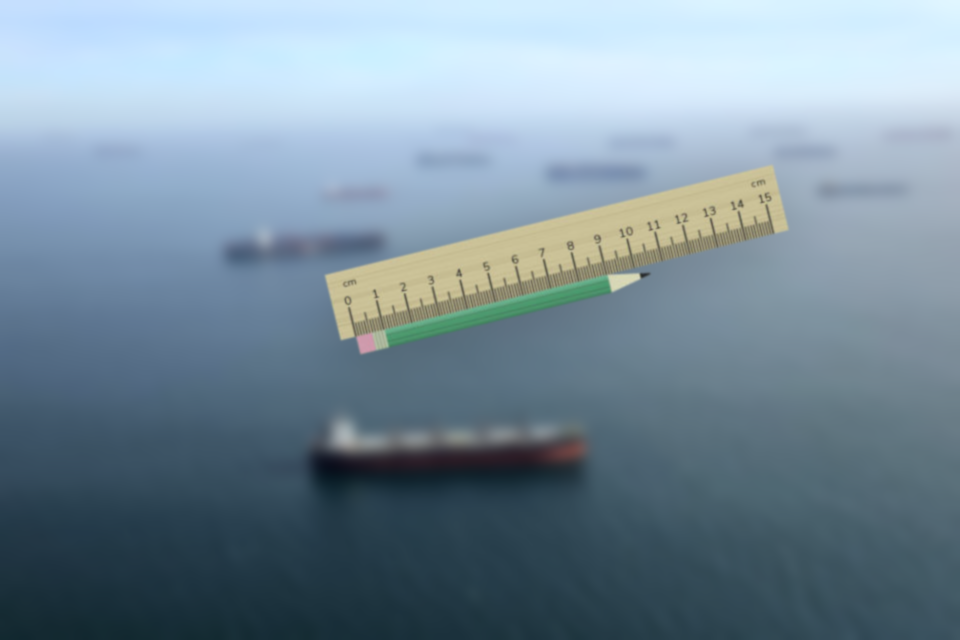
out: 10.5 cm
